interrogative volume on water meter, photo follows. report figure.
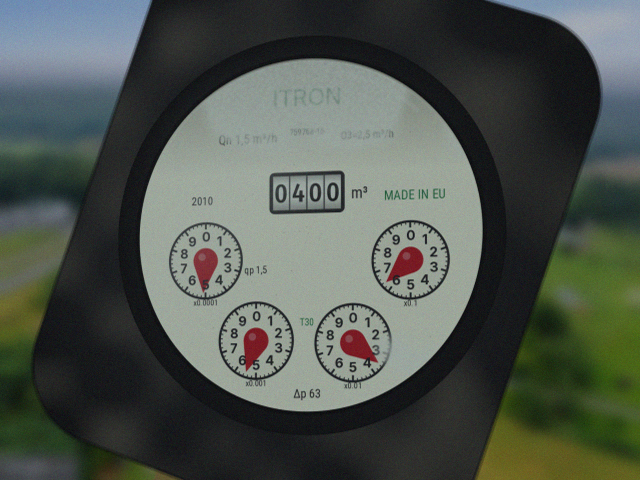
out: 400.6355 m³
